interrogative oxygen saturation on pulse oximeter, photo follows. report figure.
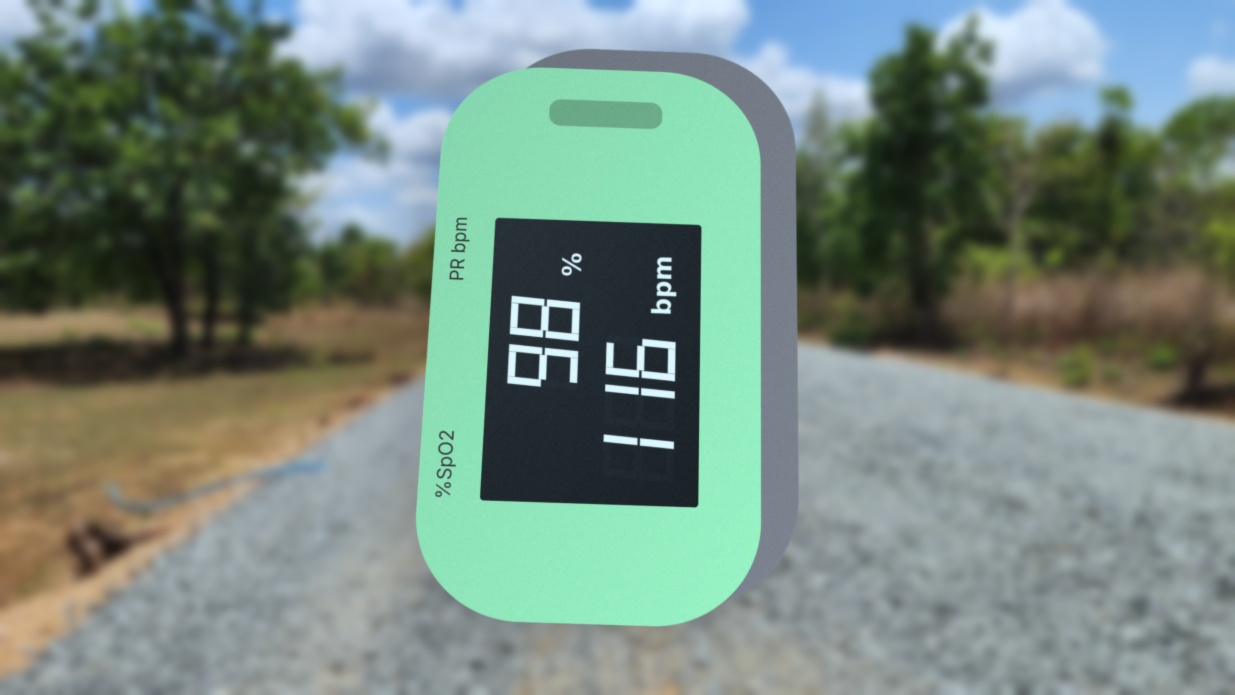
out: 98 %
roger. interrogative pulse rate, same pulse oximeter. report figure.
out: 116 bpm
